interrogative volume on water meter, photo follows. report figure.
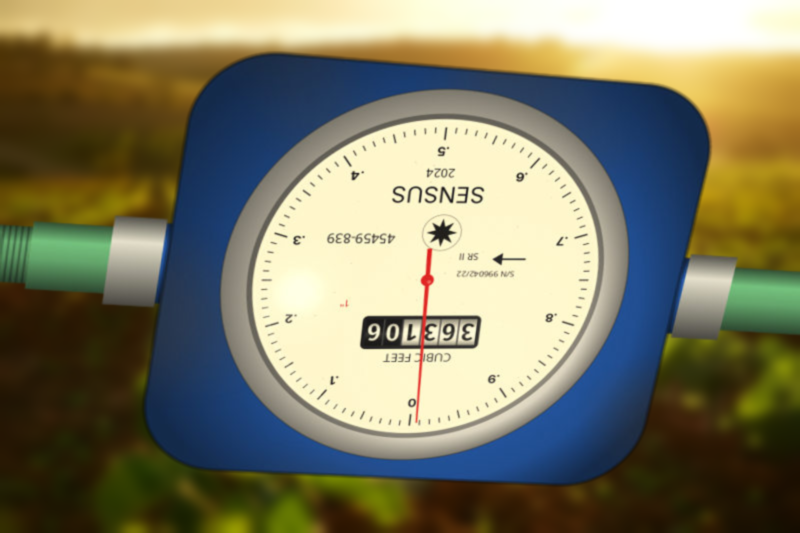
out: 363105.99 ft³
